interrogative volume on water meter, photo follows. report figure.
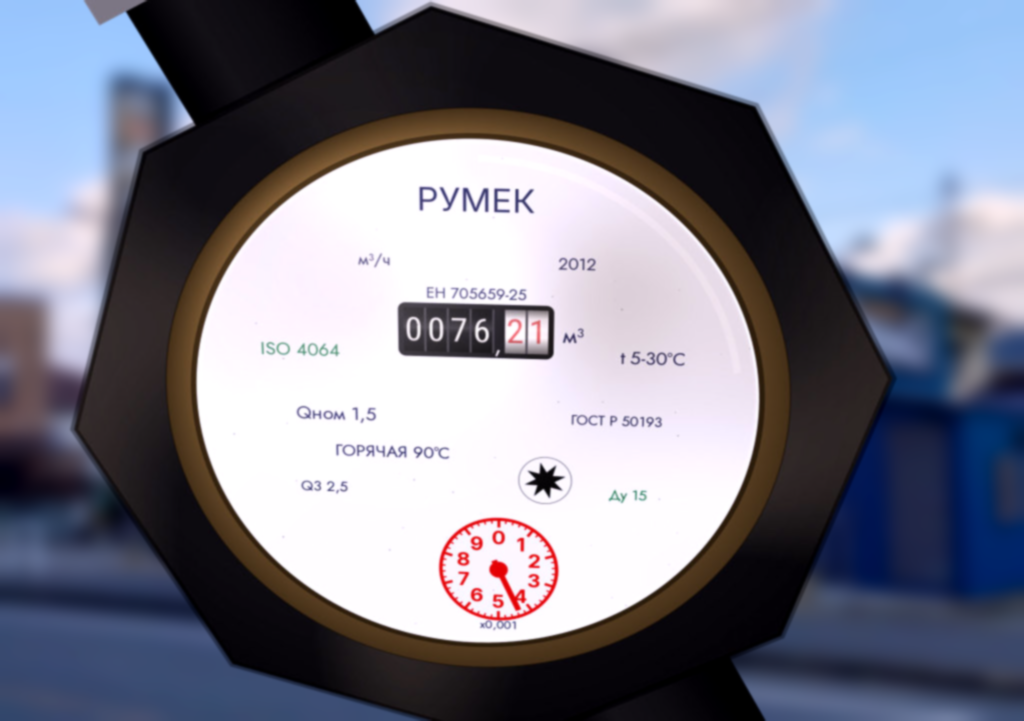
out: 76.214 m³
